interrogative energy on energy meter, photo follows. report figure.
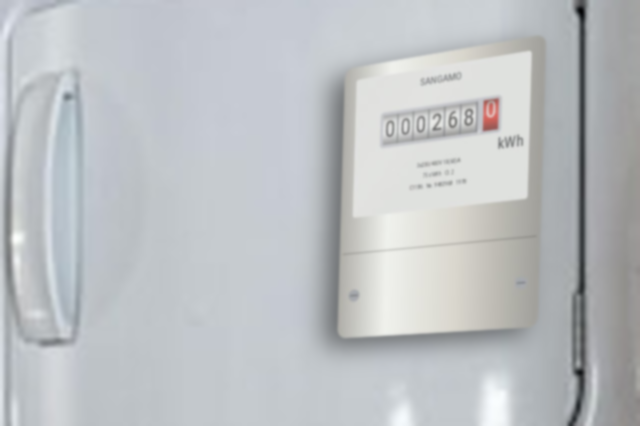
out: 268.0 kWh
